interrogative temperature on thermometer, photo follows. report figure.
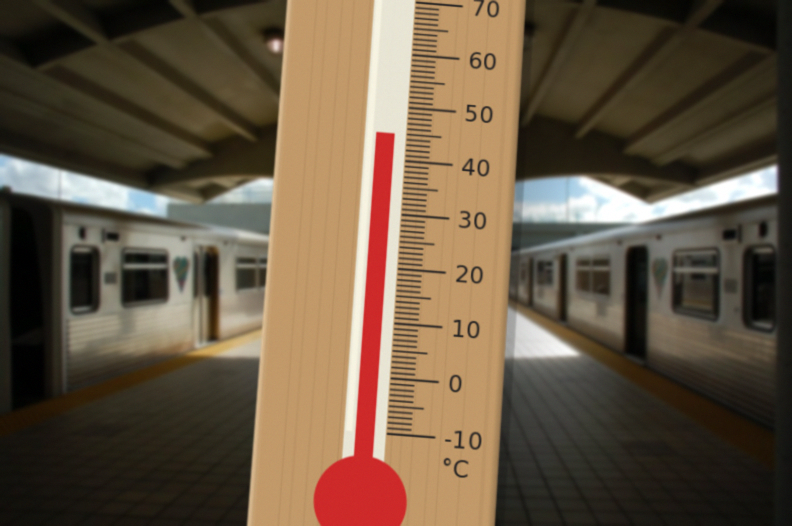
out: 45 °C
